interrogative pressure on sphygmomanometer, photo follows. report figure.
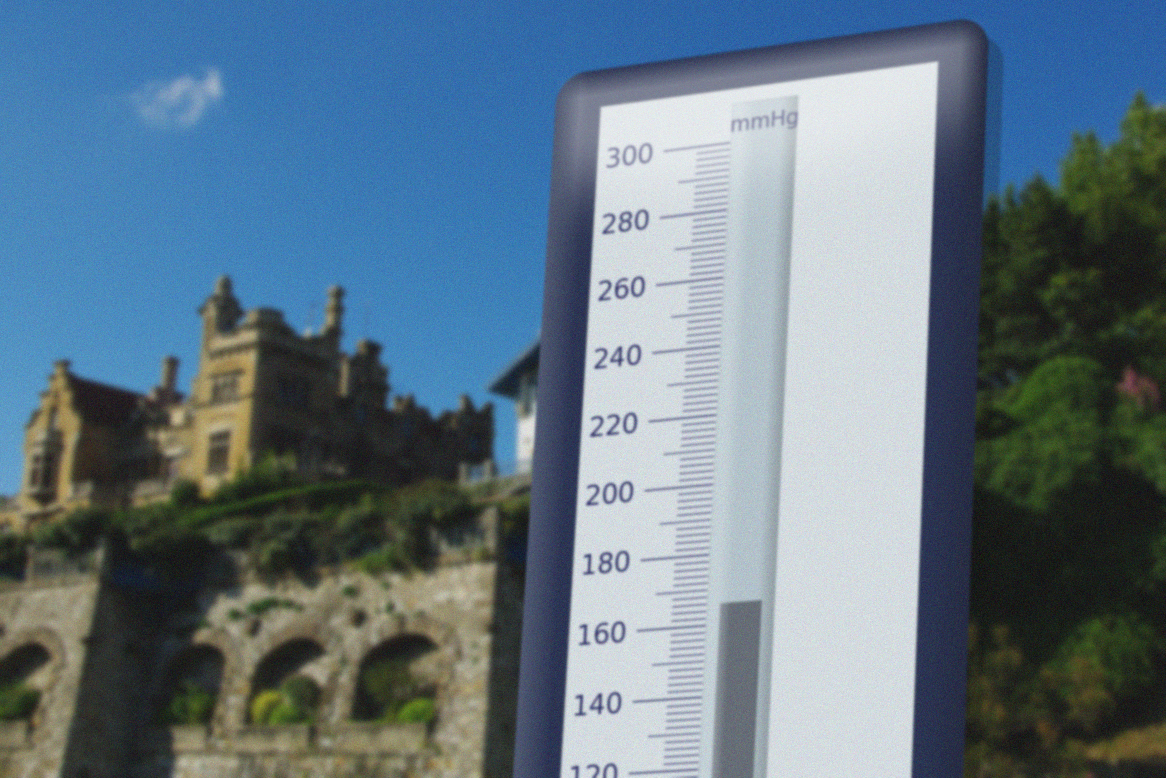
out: 166 mmHg
